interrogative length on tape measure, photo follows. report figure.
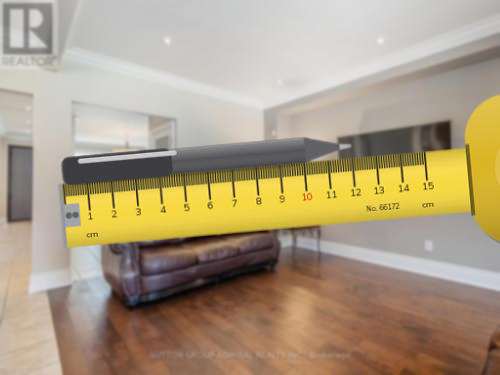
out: 12 cm
